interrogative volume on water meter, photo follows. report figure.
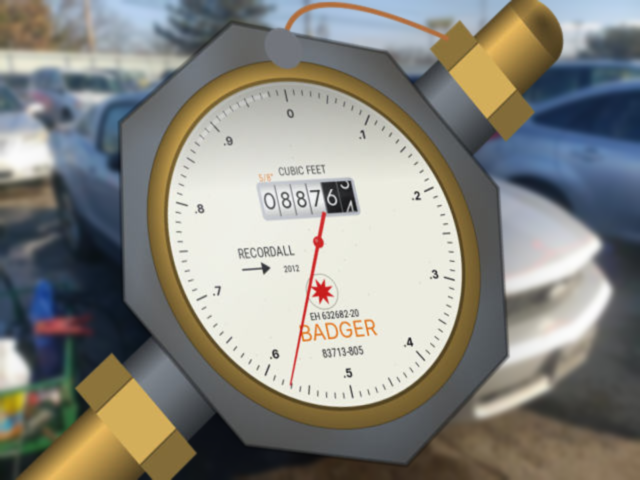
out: 88763.57 ft³
